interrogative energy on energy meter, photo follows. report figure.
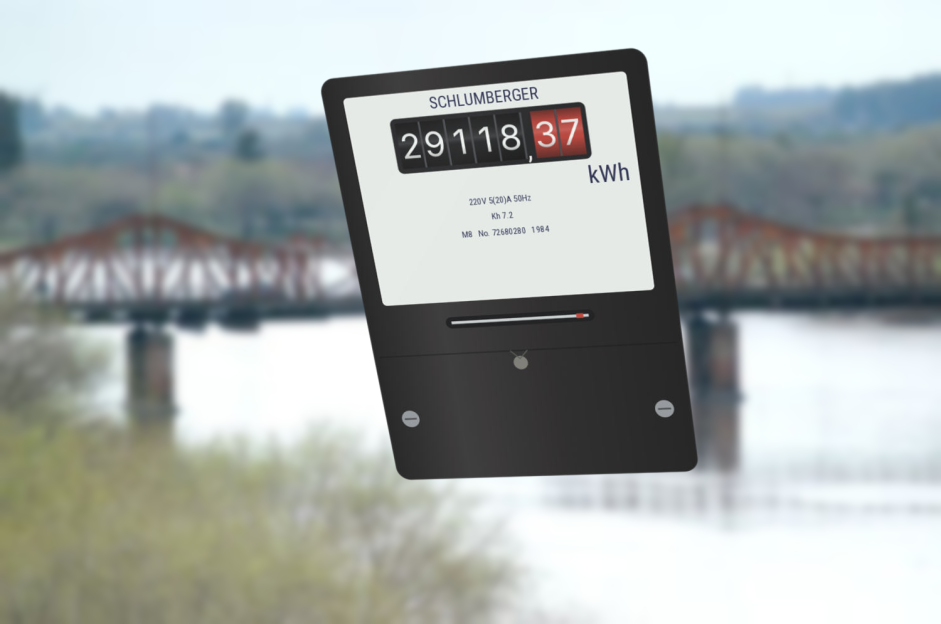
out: 29118.37 kWh
